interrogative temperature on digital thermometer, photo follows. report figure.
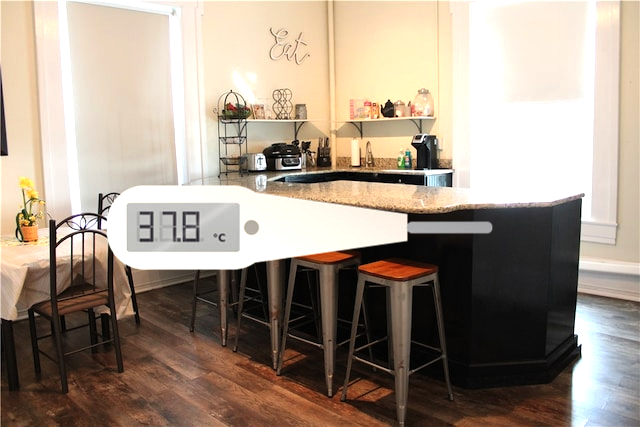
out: 37.8 °C
